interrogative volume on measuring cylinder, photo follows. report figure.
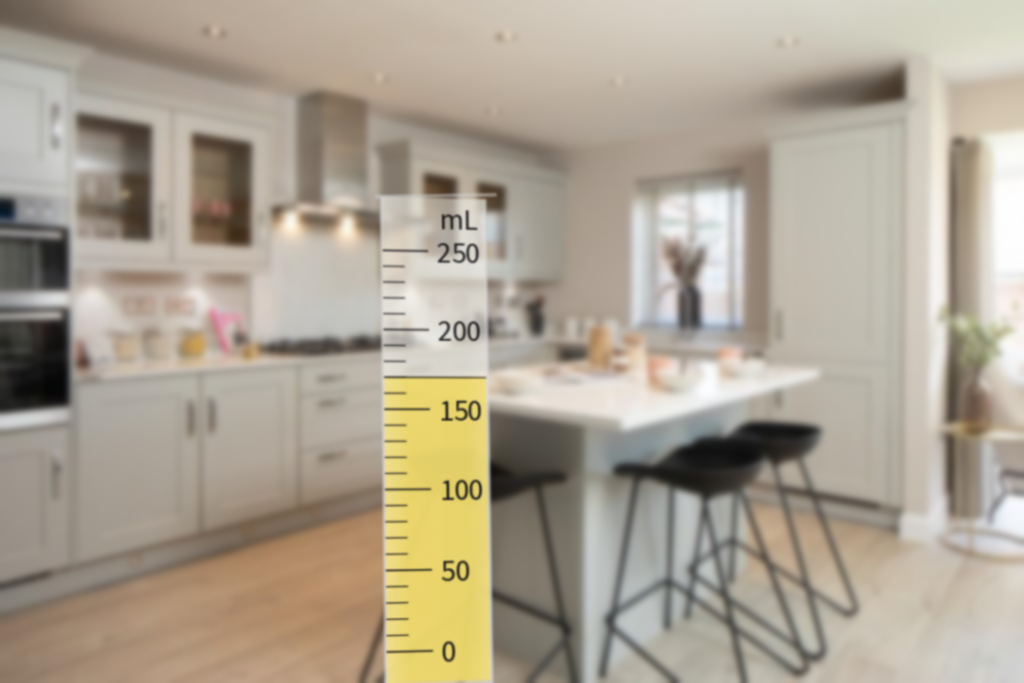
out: 170 mL
